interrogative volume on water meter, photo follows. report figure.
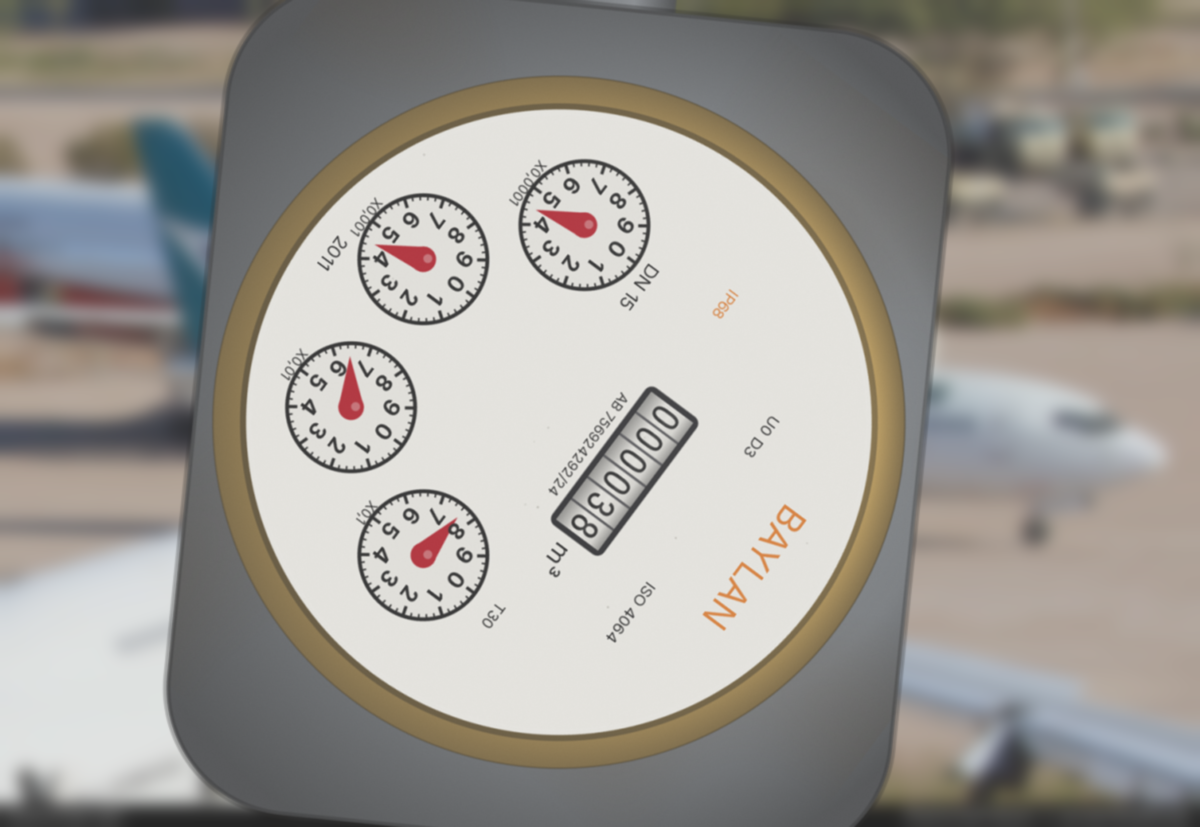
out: 38.7644 m³
